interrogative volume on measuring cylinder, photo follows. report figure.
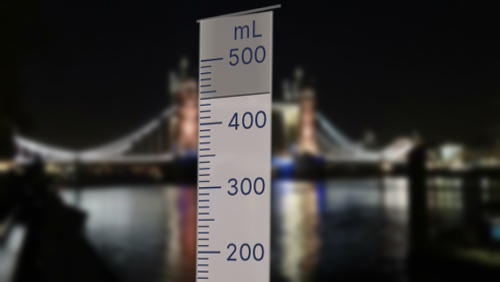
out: 440 mL
